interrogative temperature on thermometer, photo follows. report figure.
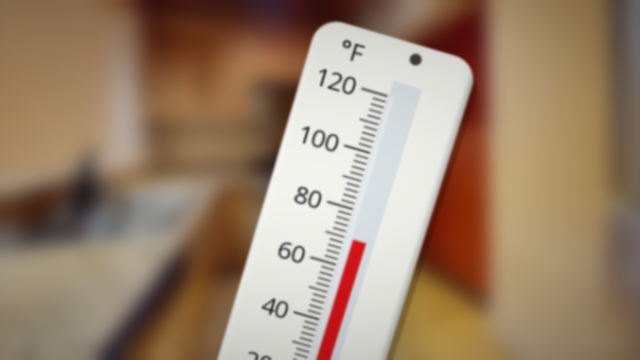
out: 70 °F
